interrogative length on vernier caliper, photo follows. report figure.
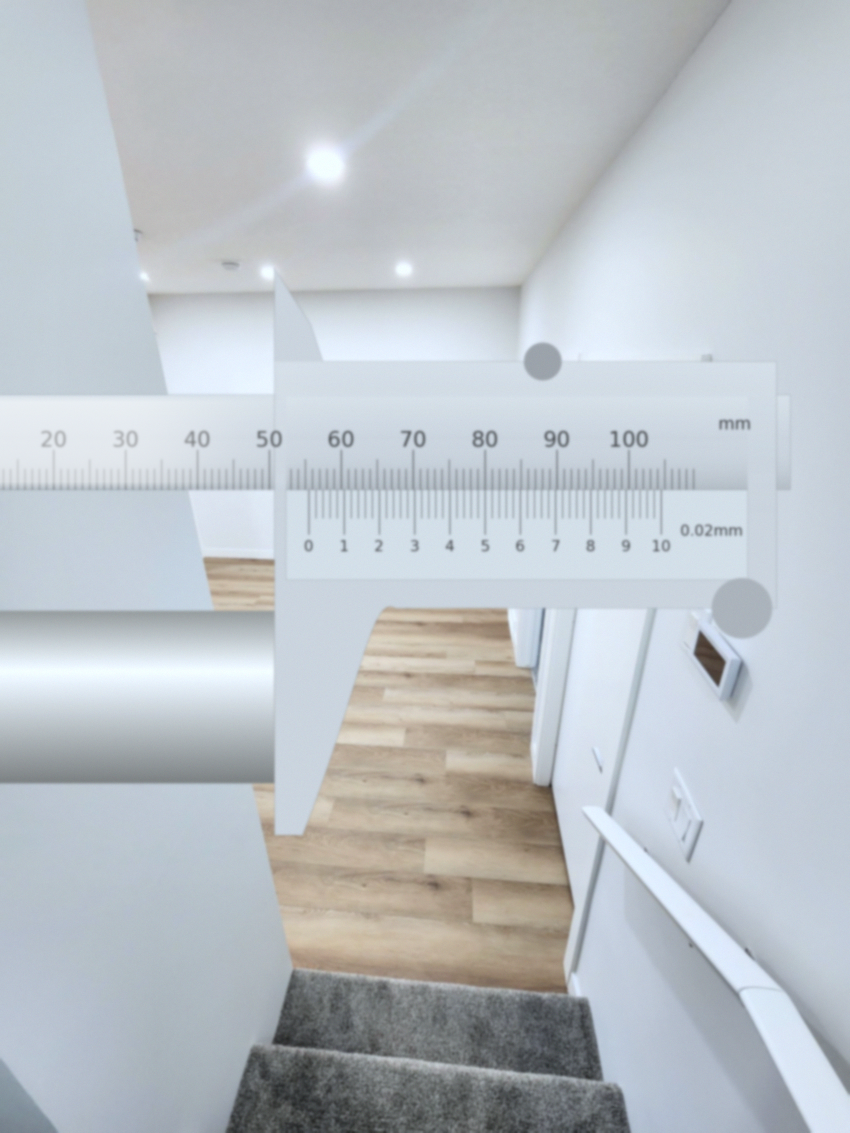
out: 55.5 mm
